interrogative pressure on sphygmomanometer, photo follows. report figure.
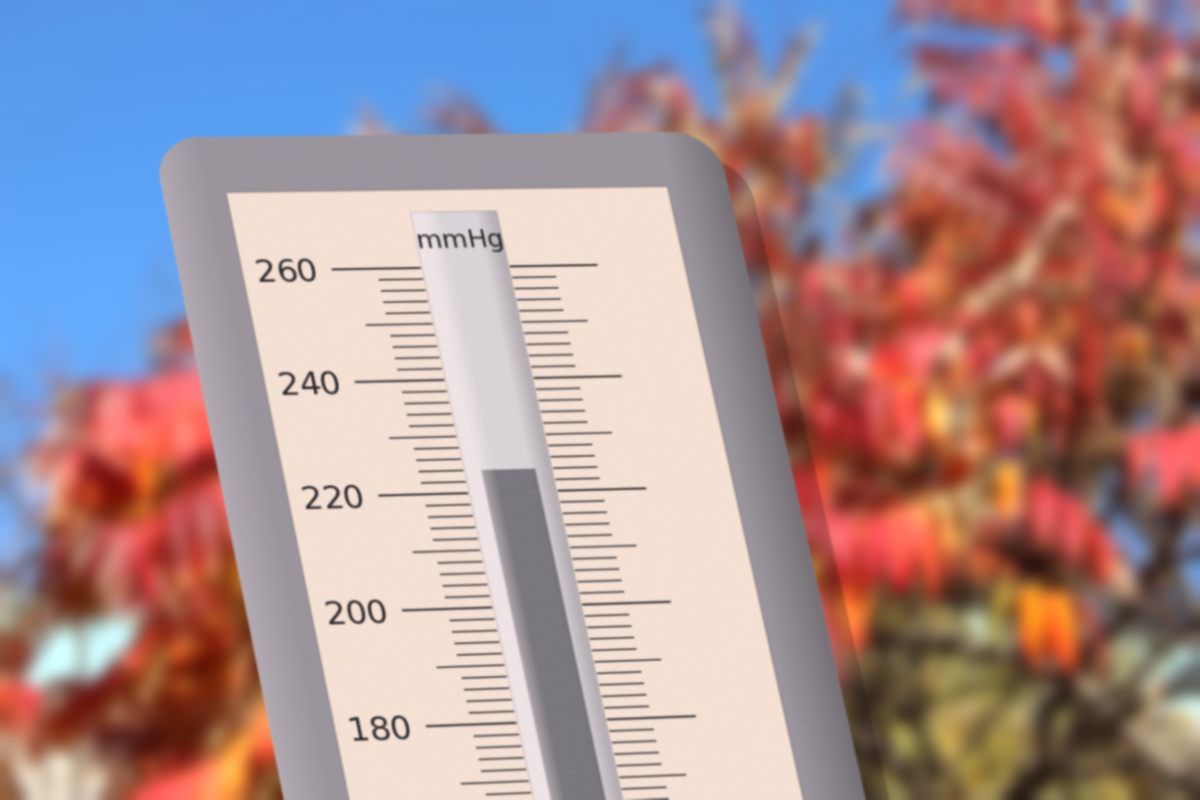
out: 224 mmHg
